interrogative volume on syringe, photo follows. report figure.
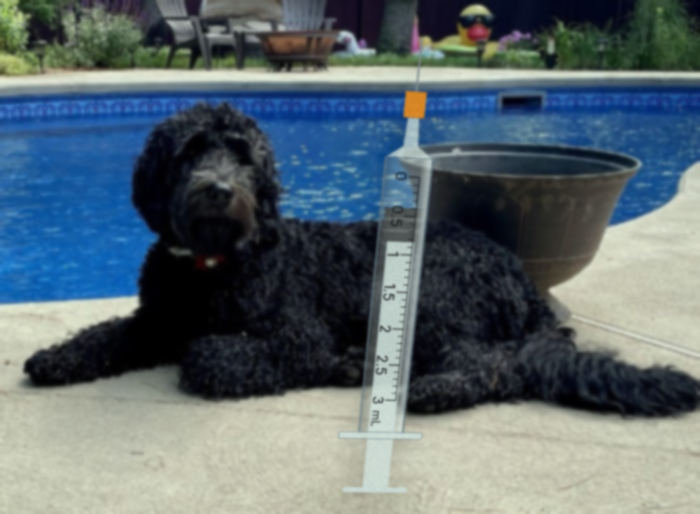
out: 0.4 mL
